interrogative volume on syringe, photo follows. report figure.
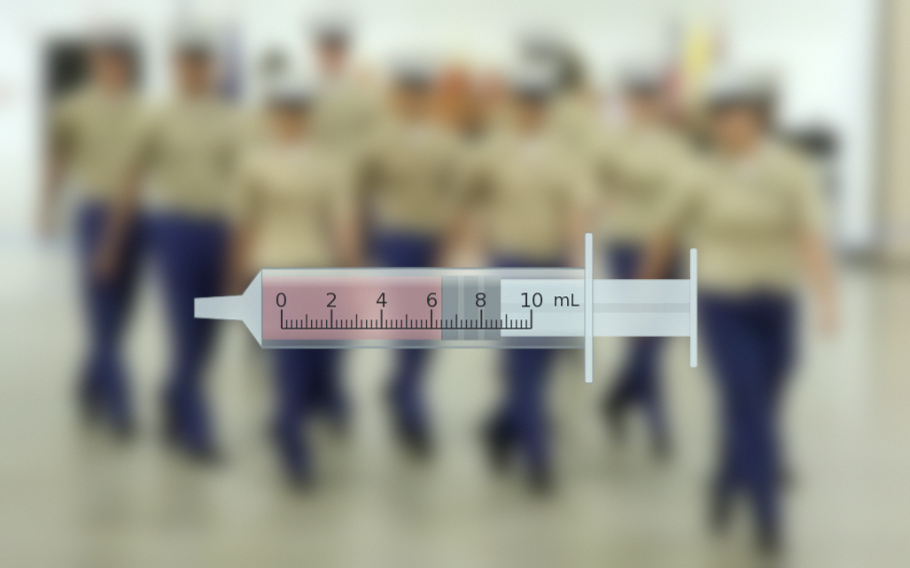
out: 6.4 mL
